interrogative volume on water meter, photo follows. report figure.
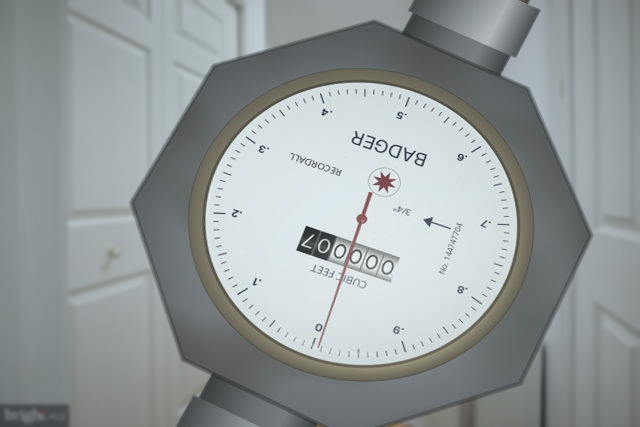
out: 6.99 ft³
